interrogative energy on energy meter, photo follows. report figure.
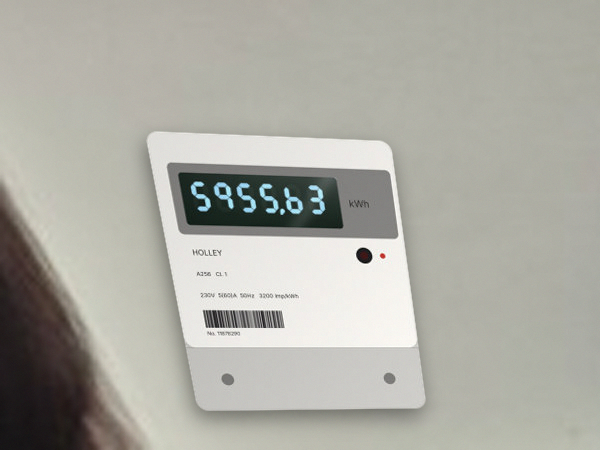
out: 5955.63 kWh
